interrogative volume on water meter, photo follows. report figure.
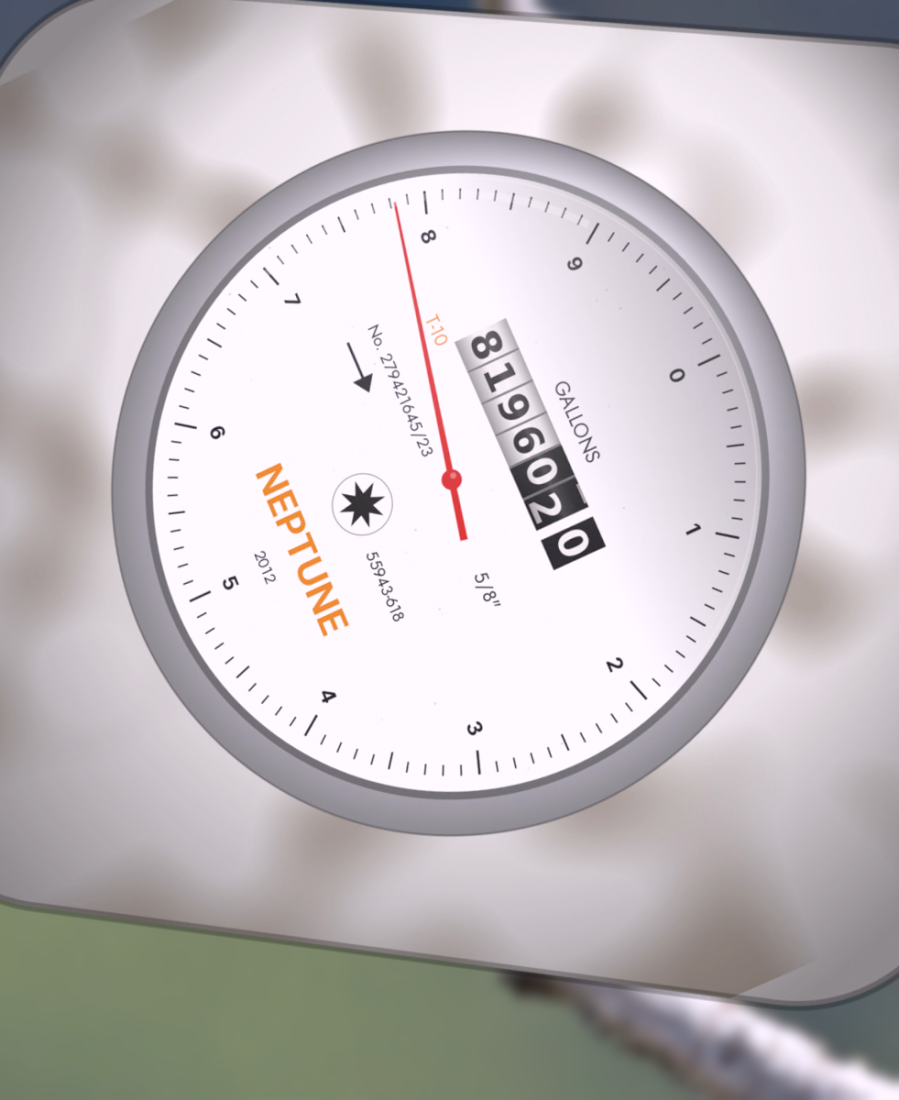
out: 8196017.8 gal
